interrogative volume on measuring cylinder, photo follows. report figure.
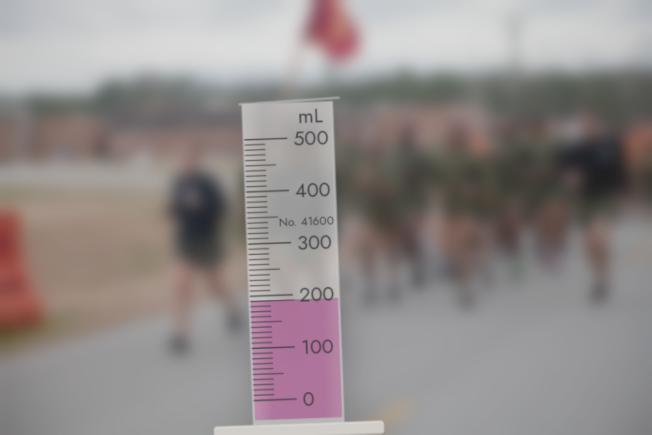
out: 190 mL
